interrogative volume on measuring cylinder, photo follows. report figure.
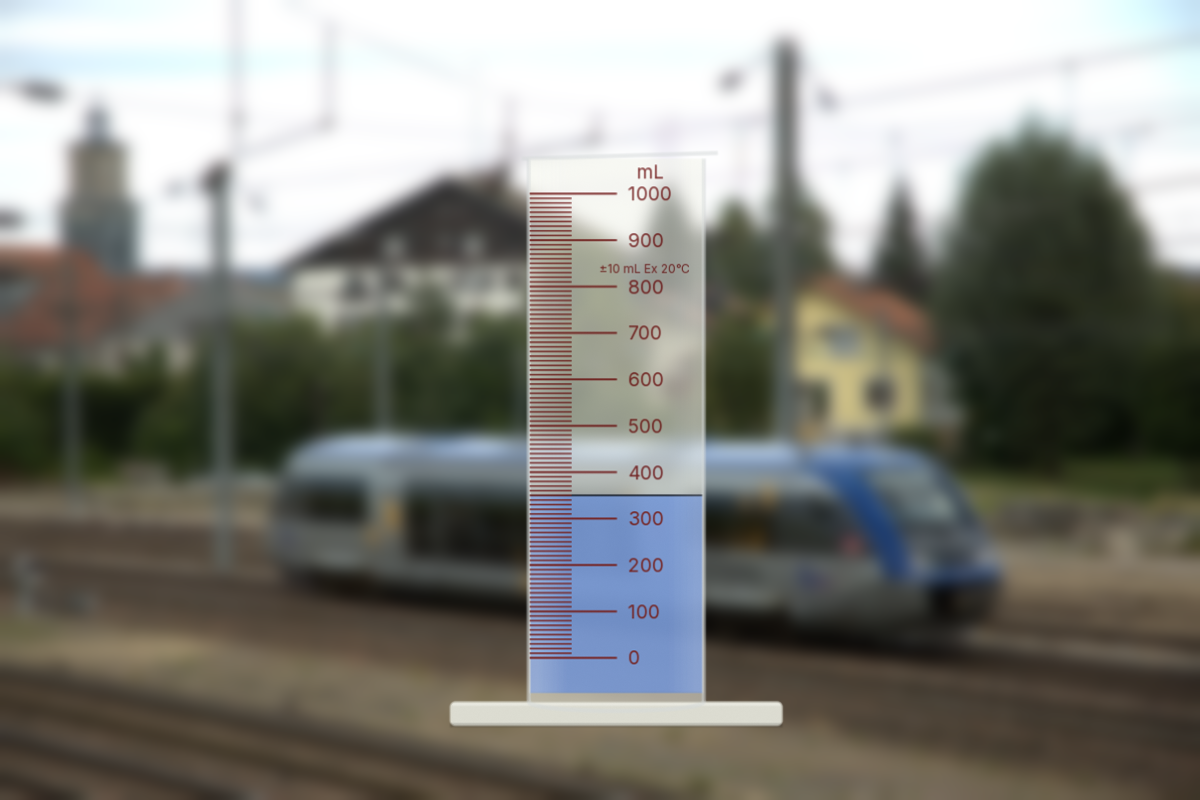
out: 350 mL
